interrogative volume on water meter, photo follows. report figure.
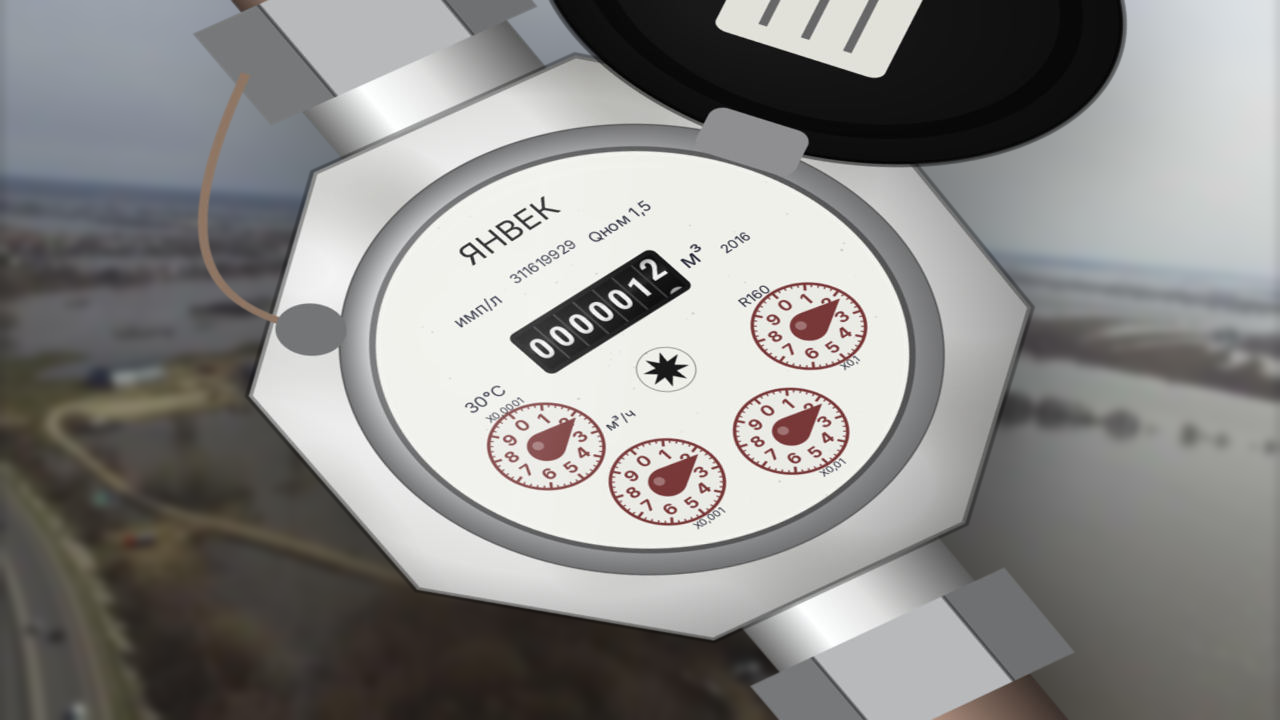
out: 12.2222 m³
